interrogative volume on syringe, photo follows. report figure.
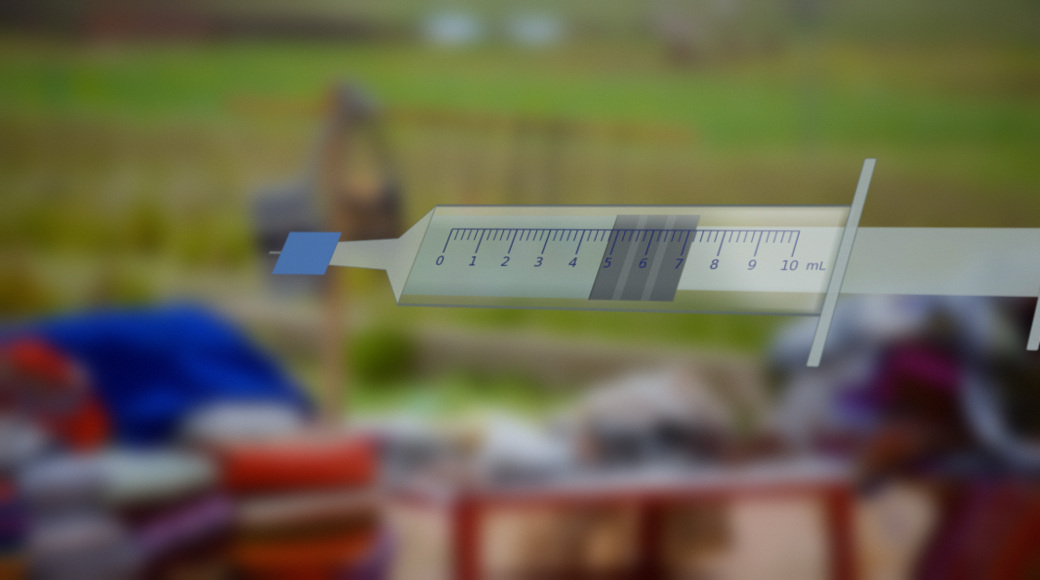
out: 4.8 mL
